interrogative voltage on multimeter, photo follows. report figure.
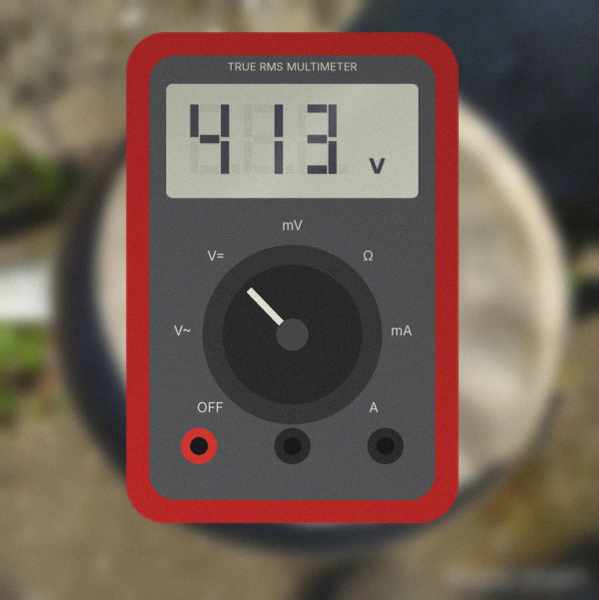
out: 413 V
